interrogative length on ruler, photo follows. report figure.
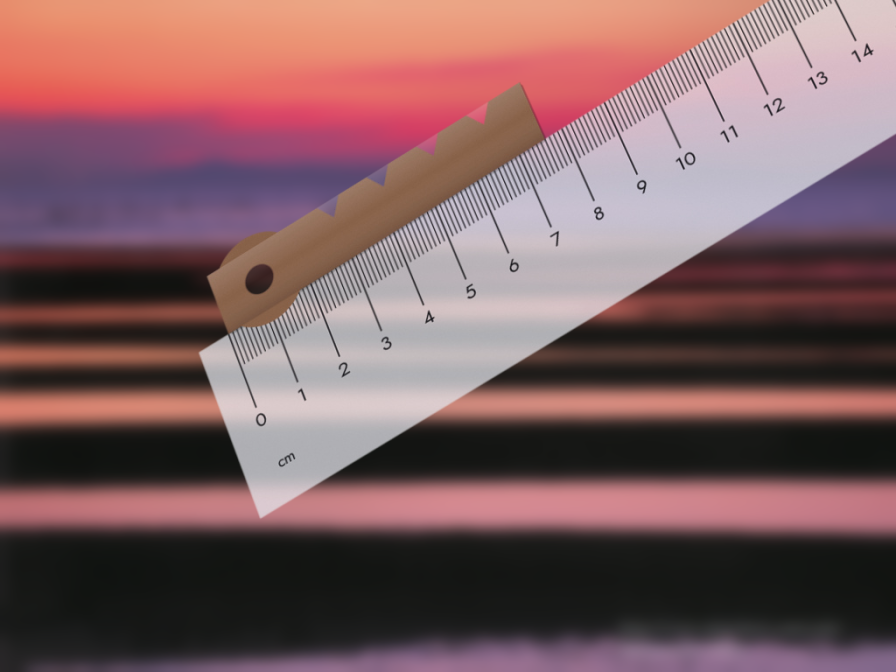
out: 7.6 cm
